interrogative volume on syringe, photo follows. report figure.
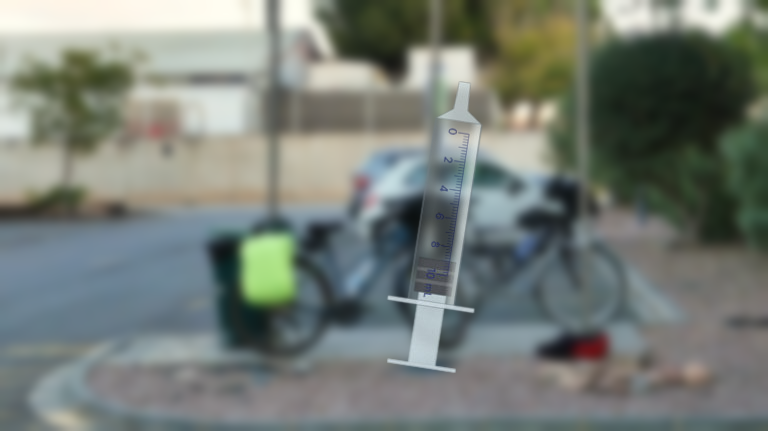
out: 9 mL
